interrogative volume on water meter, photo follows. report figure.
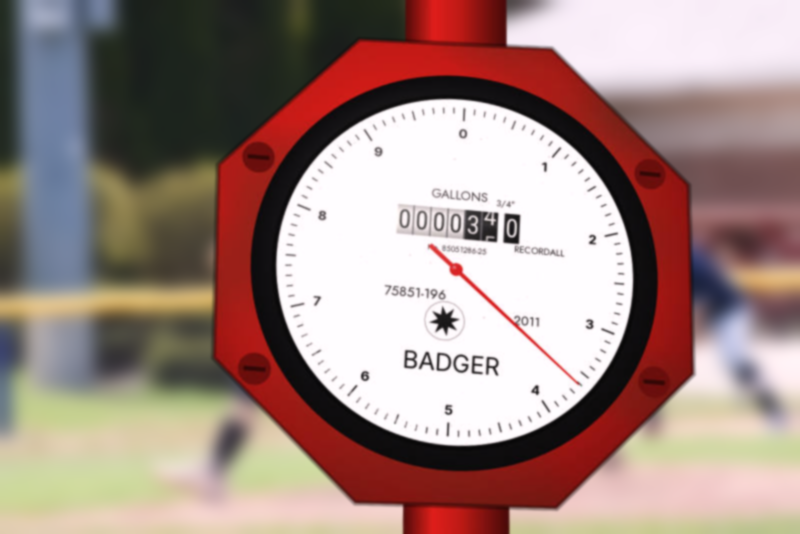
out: 343.6 gal
